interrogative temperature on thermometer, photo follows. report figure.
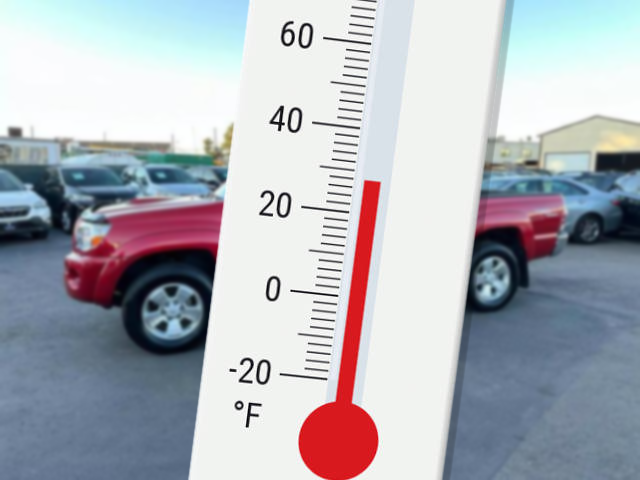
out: 28 °F
